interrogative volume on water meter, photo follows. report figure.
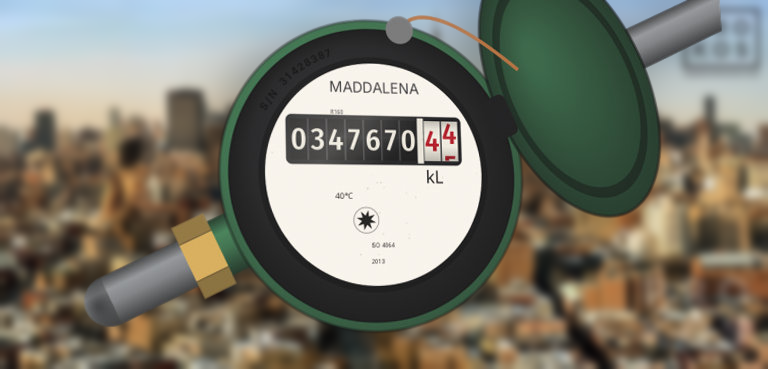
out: 347670.44 kL
